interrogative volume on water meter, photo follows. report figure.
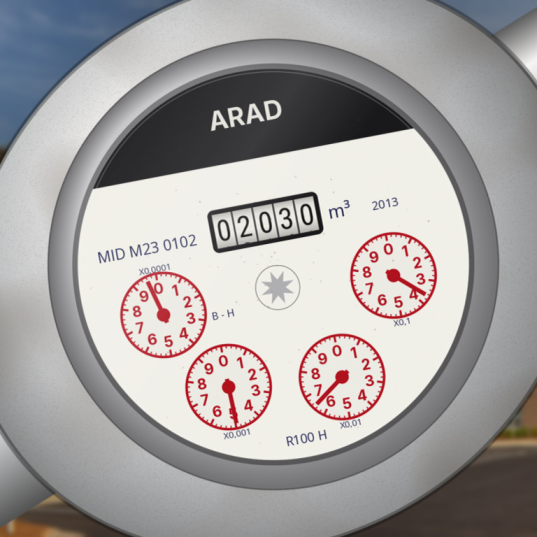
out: 2030.3649 m³
